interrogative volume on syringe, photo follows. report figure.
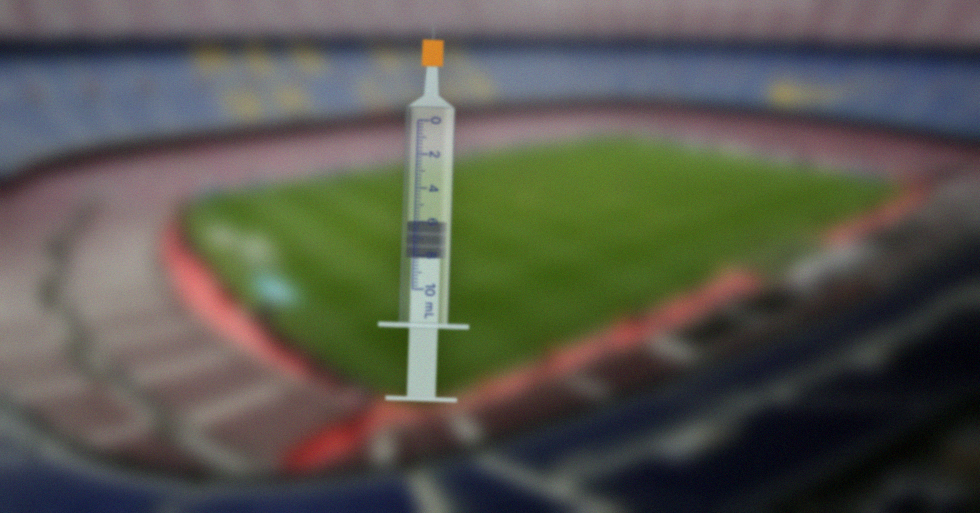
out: 6 mL
